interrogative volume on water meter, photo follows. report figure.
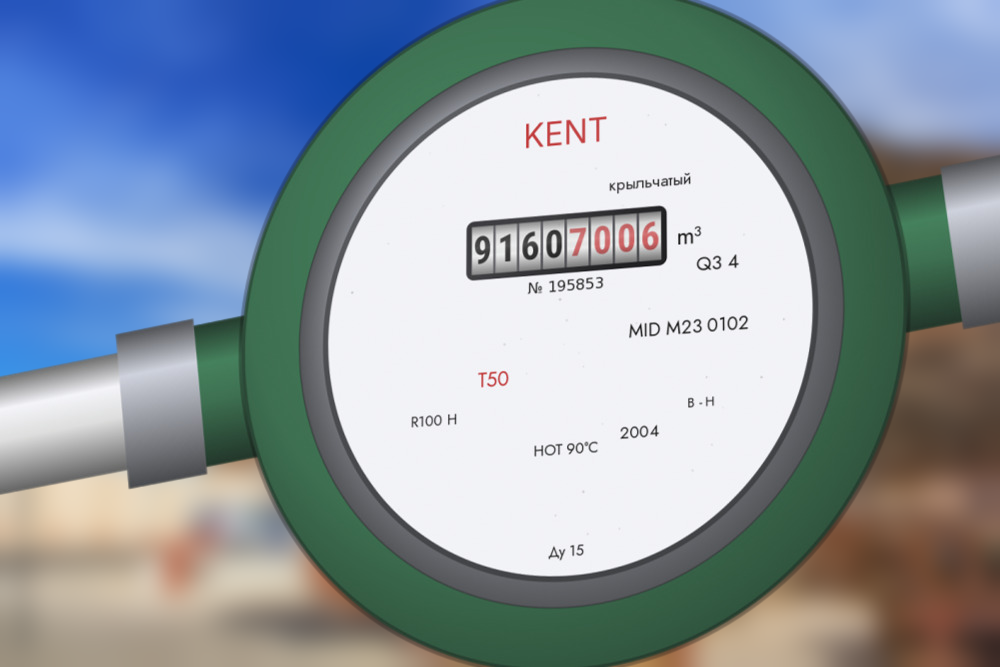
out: 9160.7006 m³
